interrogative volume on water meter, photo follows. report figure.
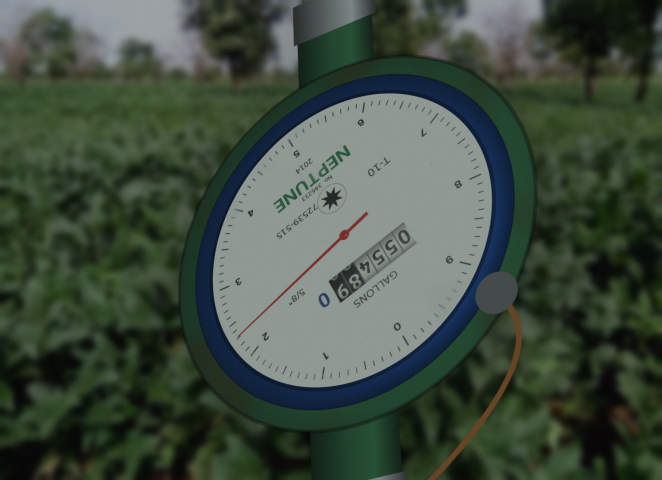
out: 554892.3 gal
